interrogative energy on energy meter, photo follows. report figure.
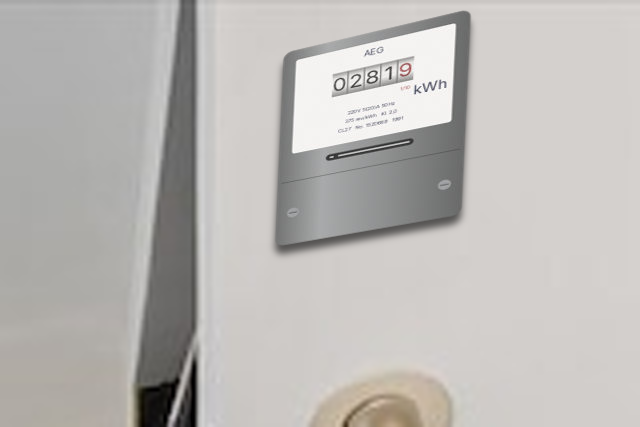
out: 281.9 kWh
